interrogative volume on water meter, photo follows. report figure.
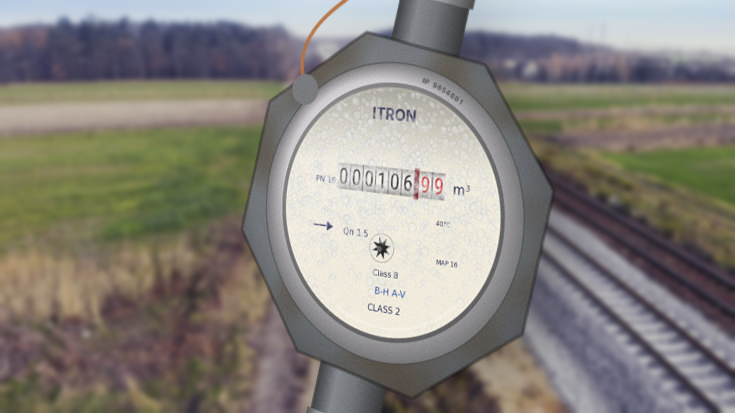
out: 106.99 m³
